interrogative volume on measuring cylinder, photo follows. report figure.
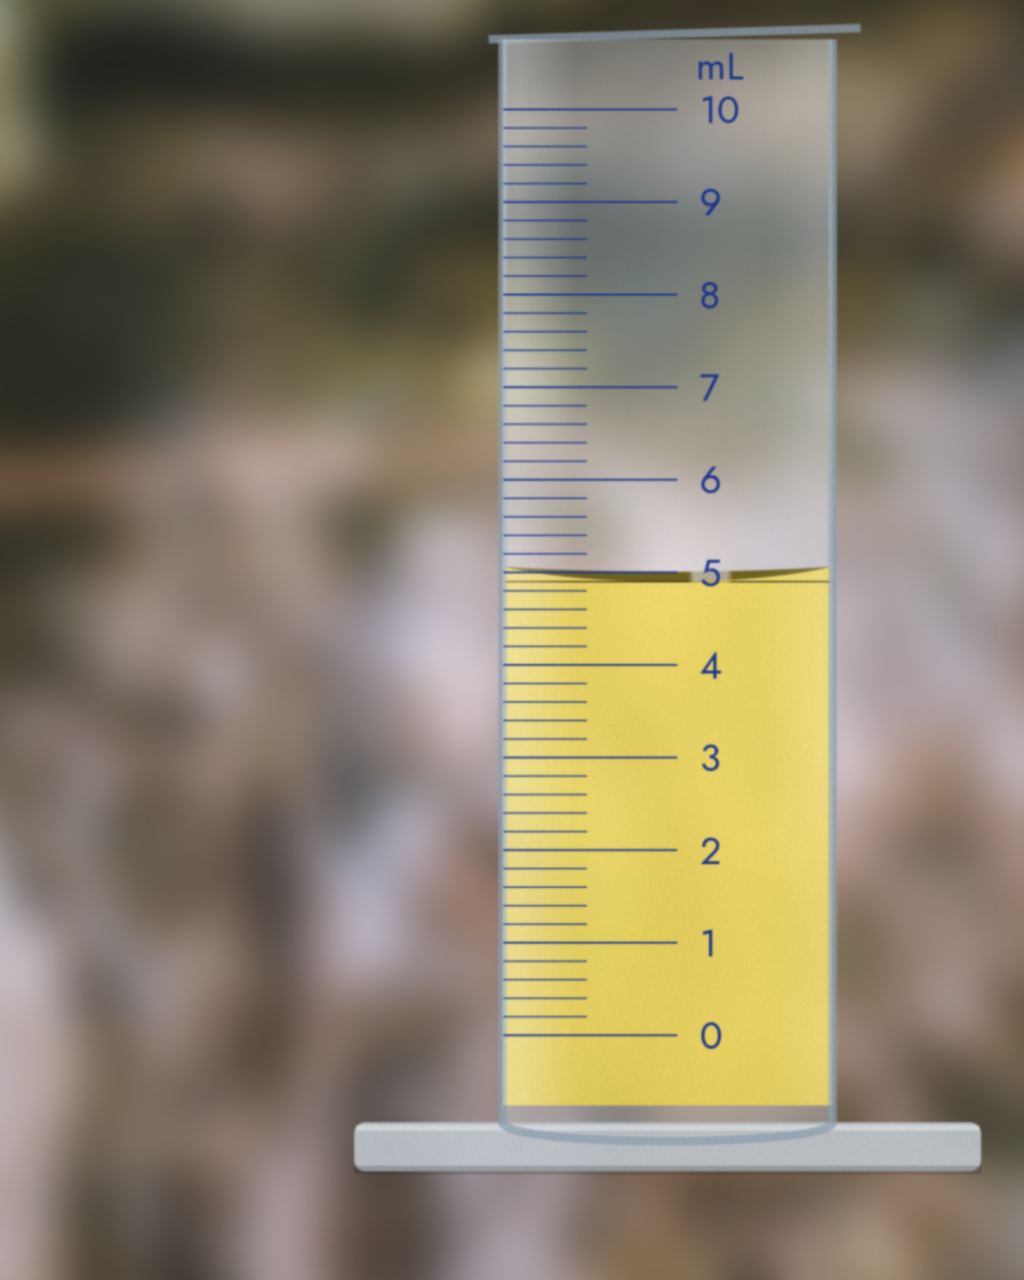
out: 4.9 mL
